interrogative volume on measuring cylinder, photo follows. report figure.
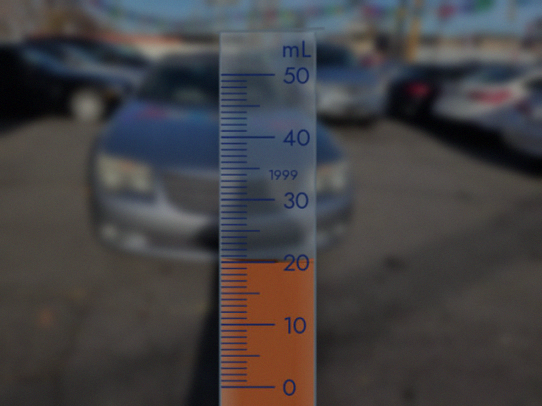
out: 20 mL
